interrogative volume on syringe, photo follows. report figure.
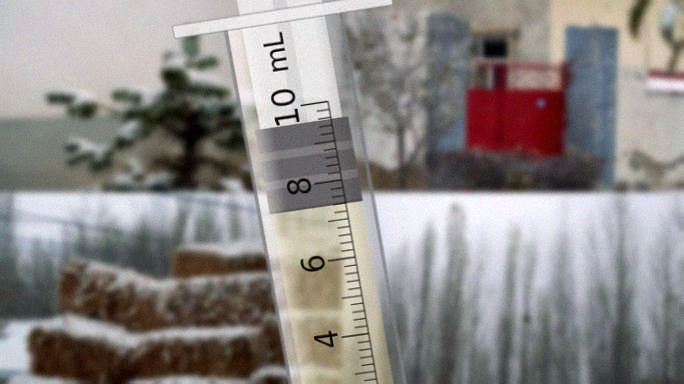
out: 7.4 mL
